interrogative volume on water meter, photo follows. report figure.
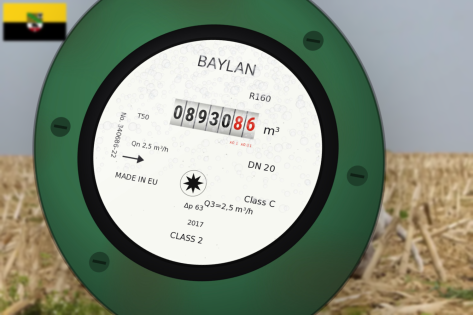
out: 8930.86 m³
